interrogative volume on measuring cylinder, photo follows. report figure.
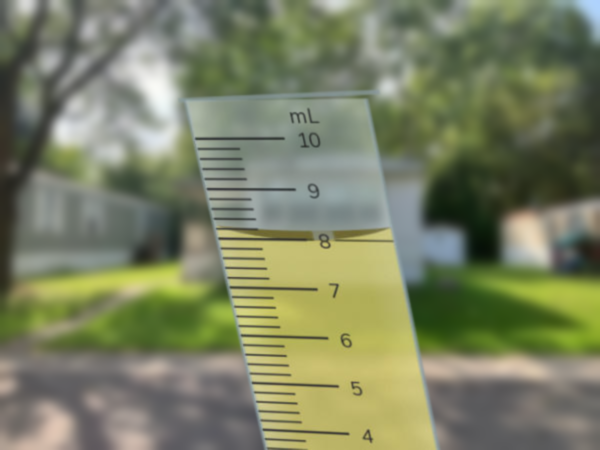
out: 8 mL
